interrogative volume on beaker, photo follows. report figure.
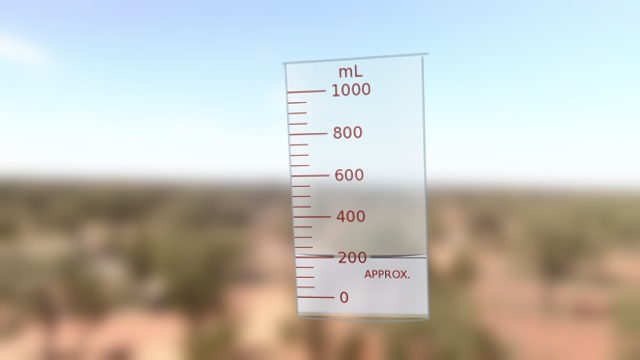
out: 200 mL
